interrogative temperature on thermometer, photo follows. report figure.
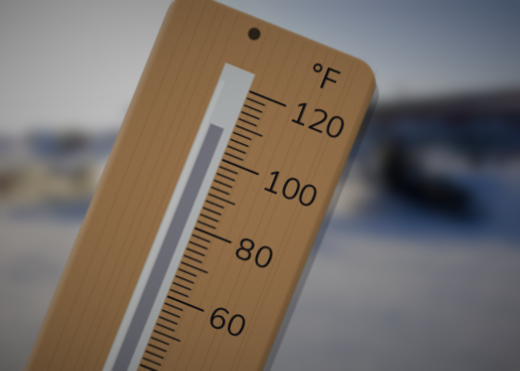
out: 108 °F
